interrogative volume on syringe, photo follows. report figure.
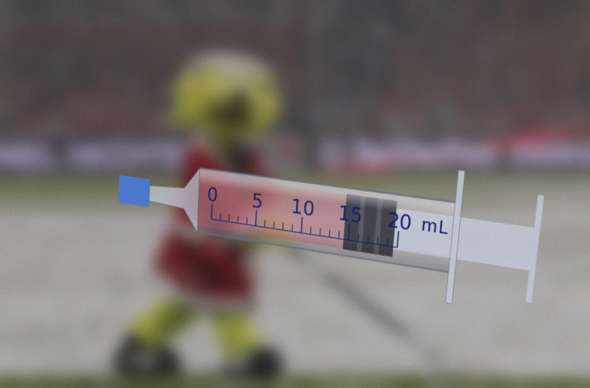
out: 14.5 mL
